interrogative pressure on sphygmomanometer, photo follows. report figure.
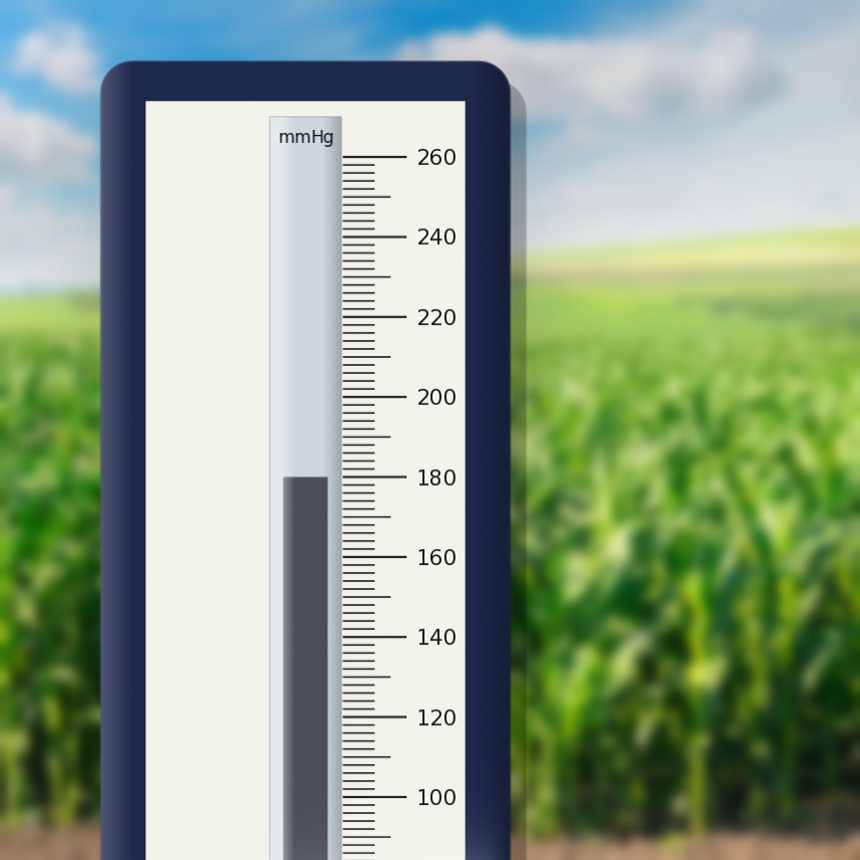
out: 180 mmHg
